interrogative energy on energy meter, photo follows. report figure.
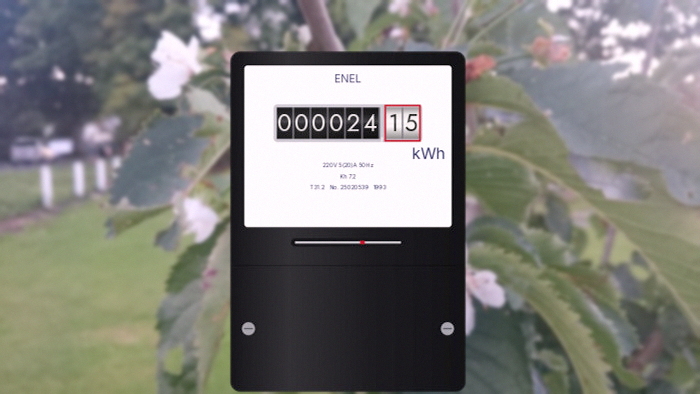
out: 24.15 kWh
